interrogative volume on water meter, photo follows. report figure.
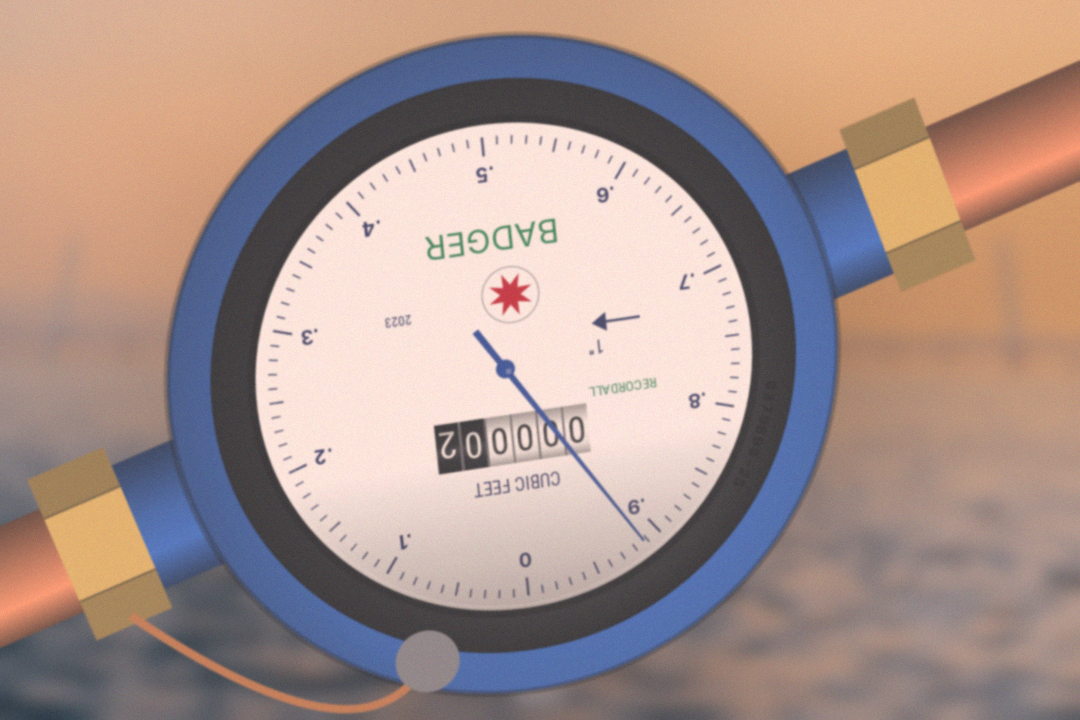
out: 1.91 ft³
